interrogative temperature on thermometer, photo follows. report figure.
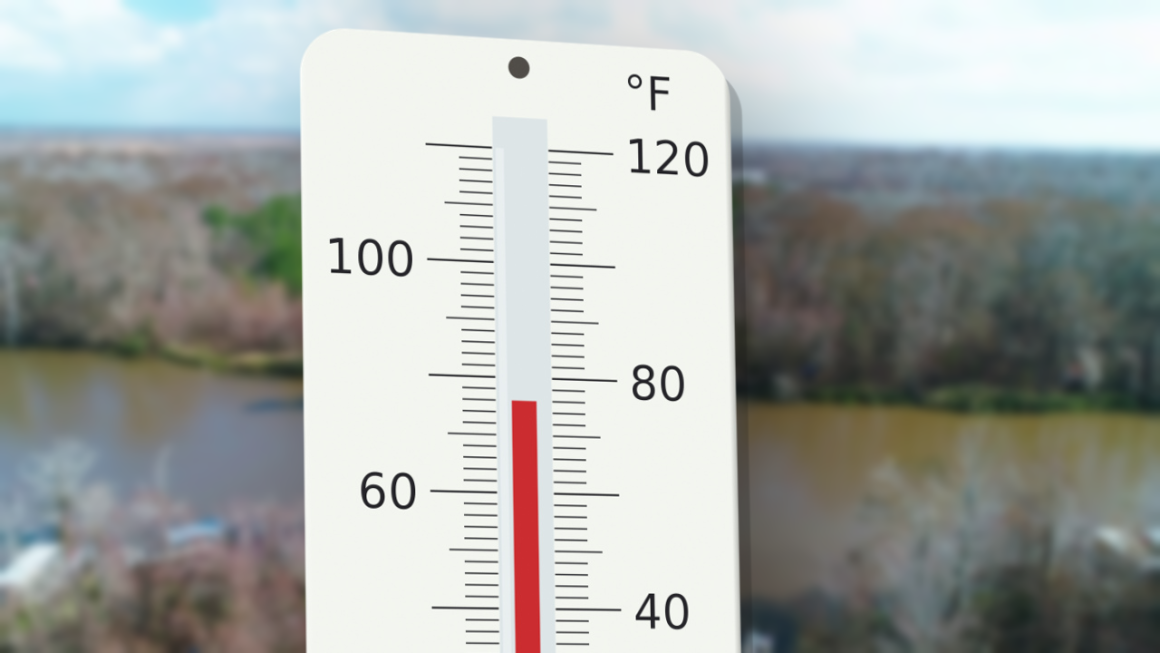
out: 76 °F
